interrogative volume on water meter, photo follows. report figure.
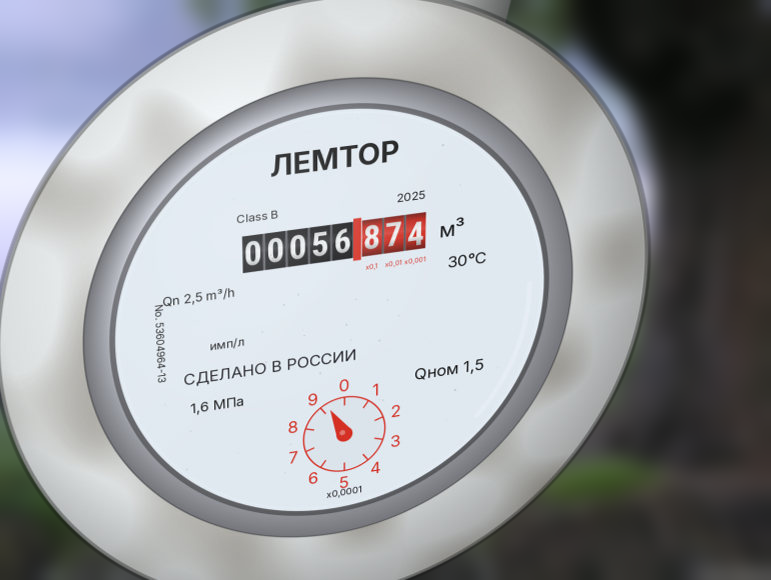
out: 56.8739 m³
